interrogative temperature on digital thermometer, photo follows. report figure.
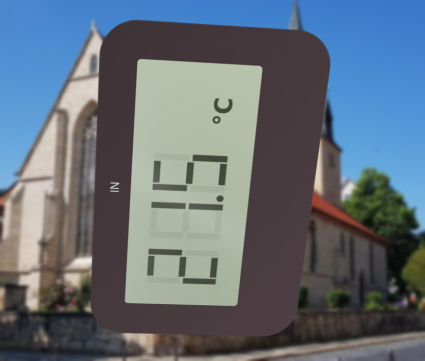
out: 21.5 °C
